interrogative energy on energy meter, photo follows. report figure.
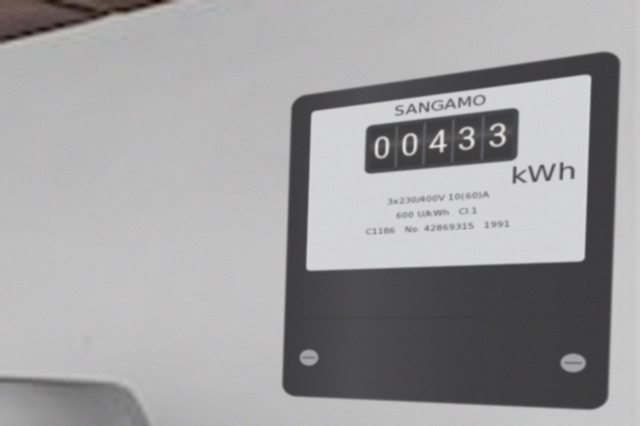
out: 433 kWh
